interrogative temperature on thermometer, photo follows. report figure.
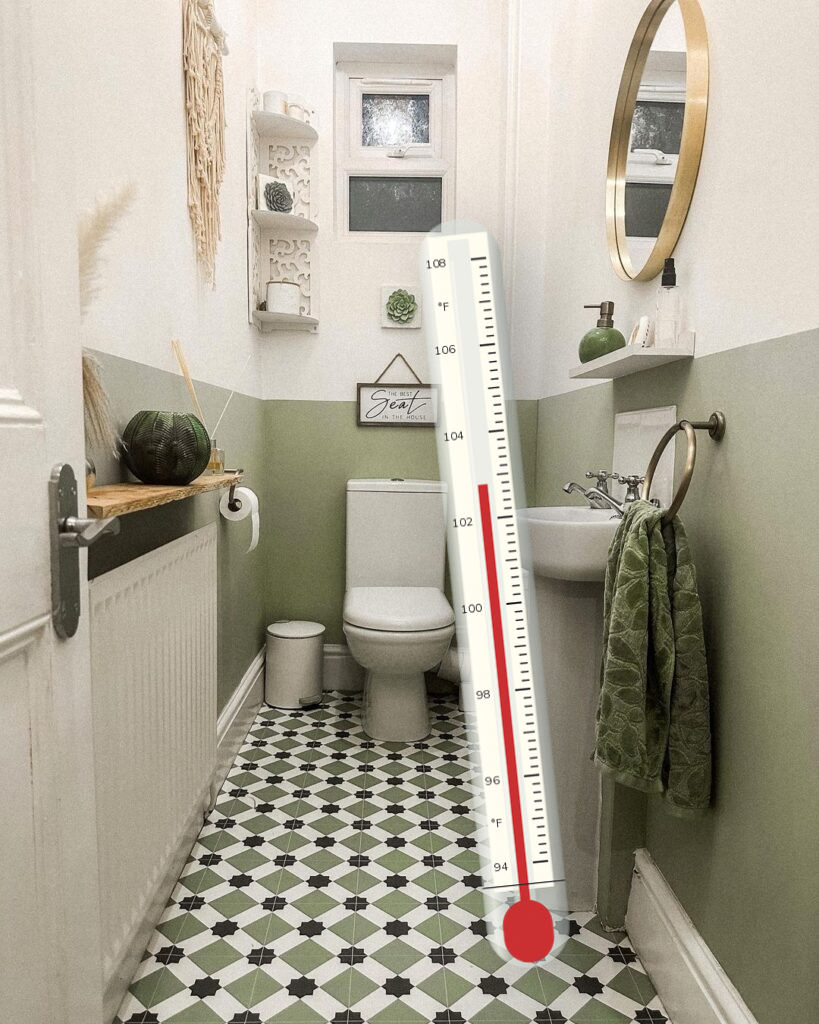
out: 102.8 °F
